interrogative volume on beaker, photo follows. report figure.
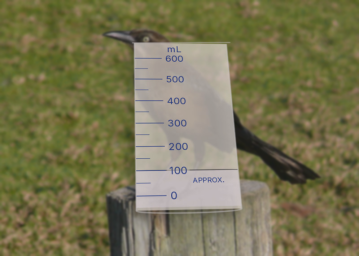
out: 100 mL
